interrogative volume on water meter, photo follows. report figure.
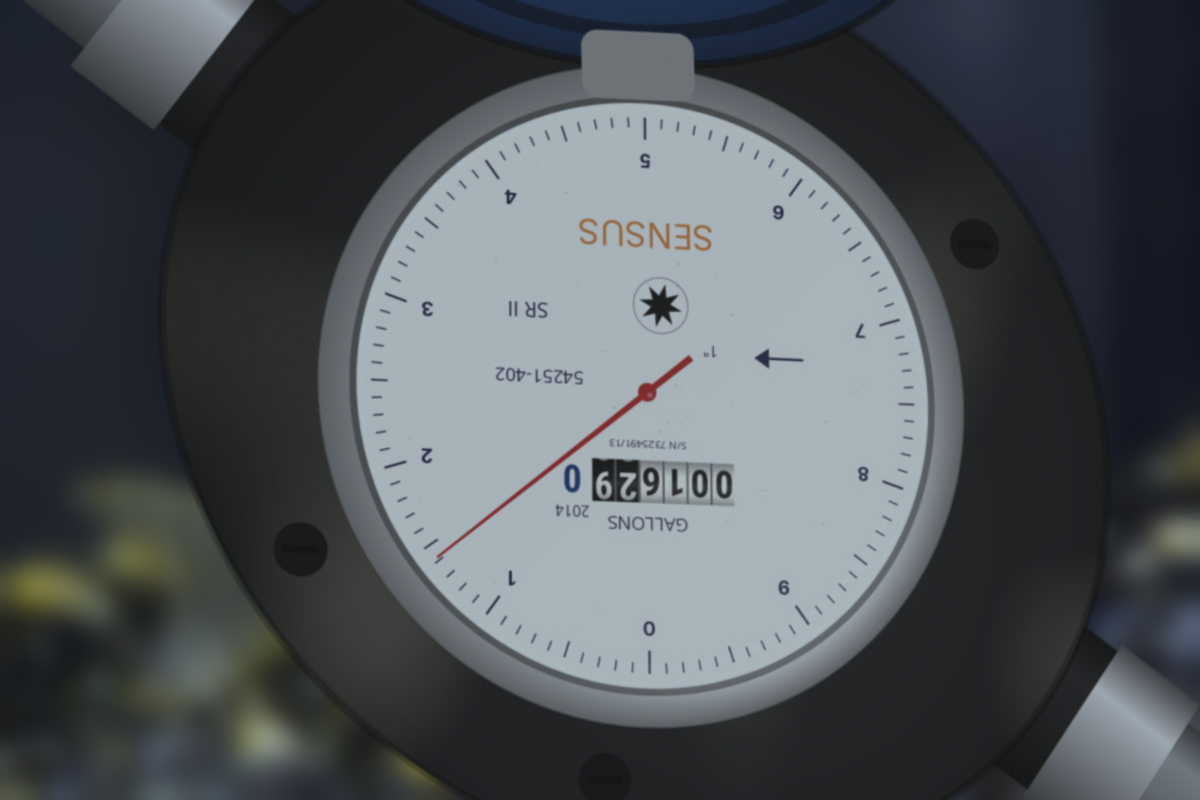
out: 16291.4 gal
